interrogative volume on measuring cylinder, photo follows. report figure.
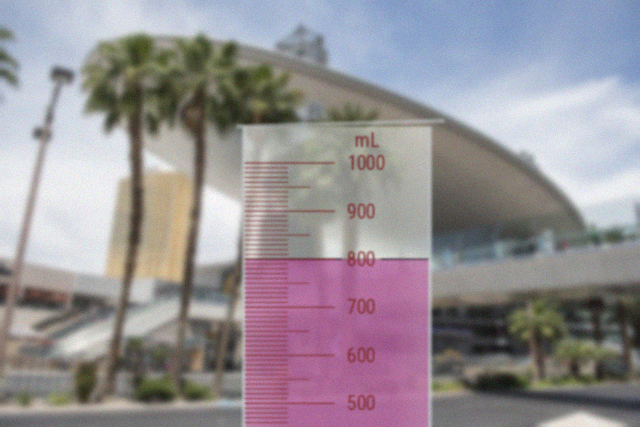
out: 800 mL
